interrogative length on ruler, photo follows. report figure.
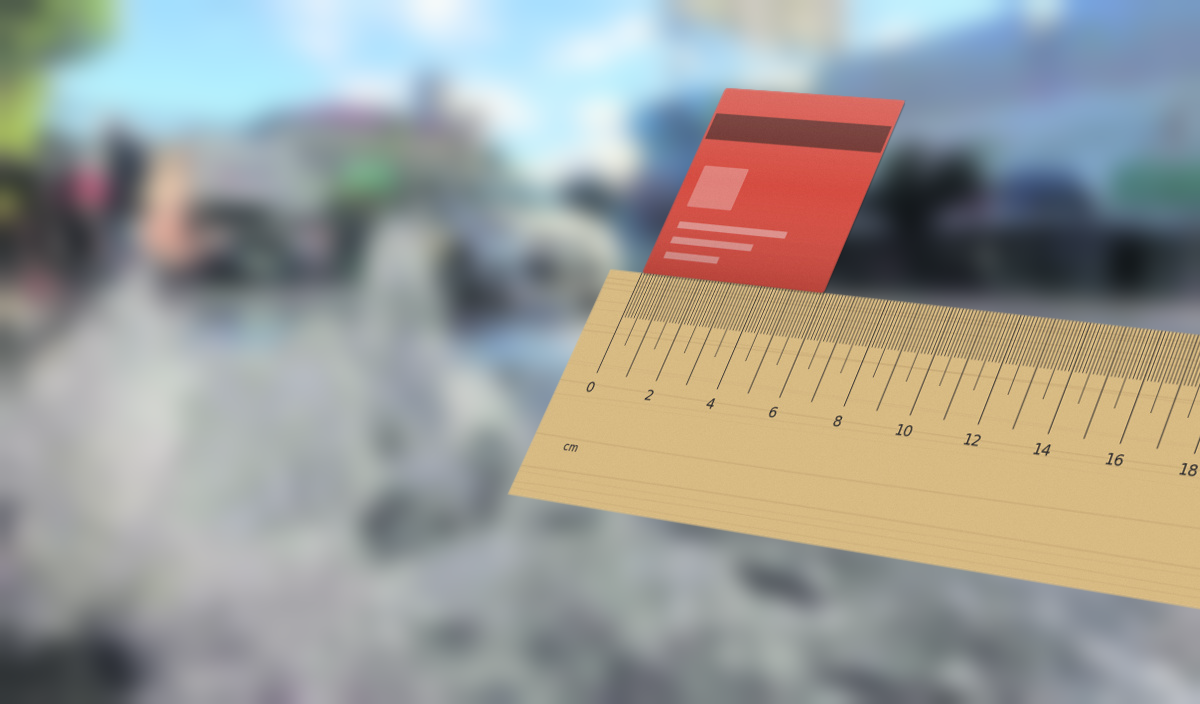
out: 6 cm
